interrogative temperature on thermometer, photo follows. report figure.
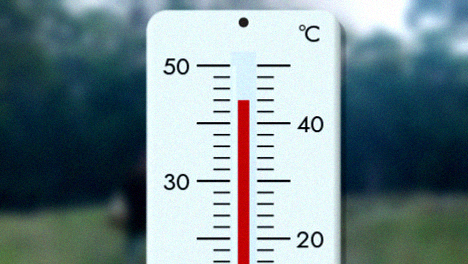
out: 44 °C
